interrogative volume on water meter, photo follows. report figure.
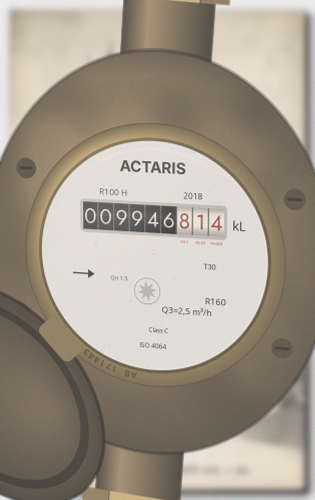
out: 9946.814 kL
